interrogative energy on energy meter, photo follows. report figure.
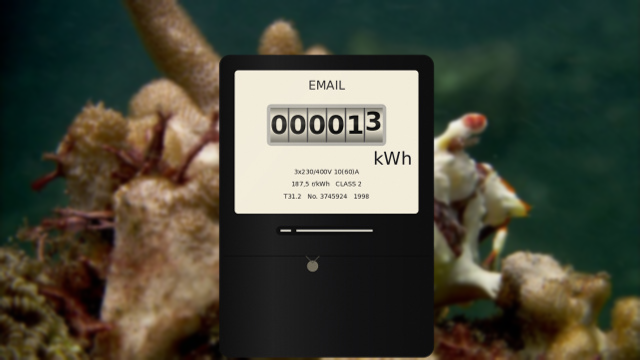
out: 13 kWh
